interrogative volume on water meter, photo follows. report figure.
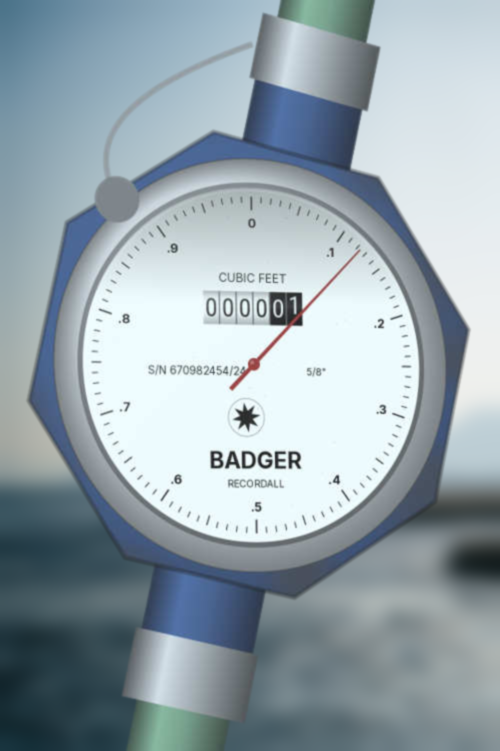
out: 1.12 ft³
